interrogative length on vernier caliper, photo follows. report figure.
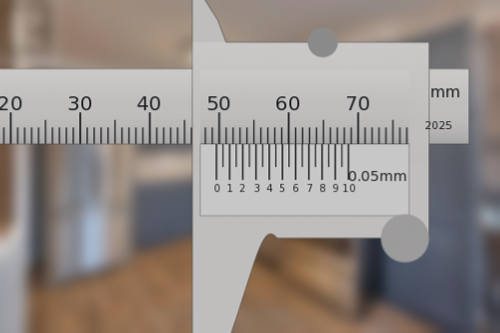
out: 49.6 mm
